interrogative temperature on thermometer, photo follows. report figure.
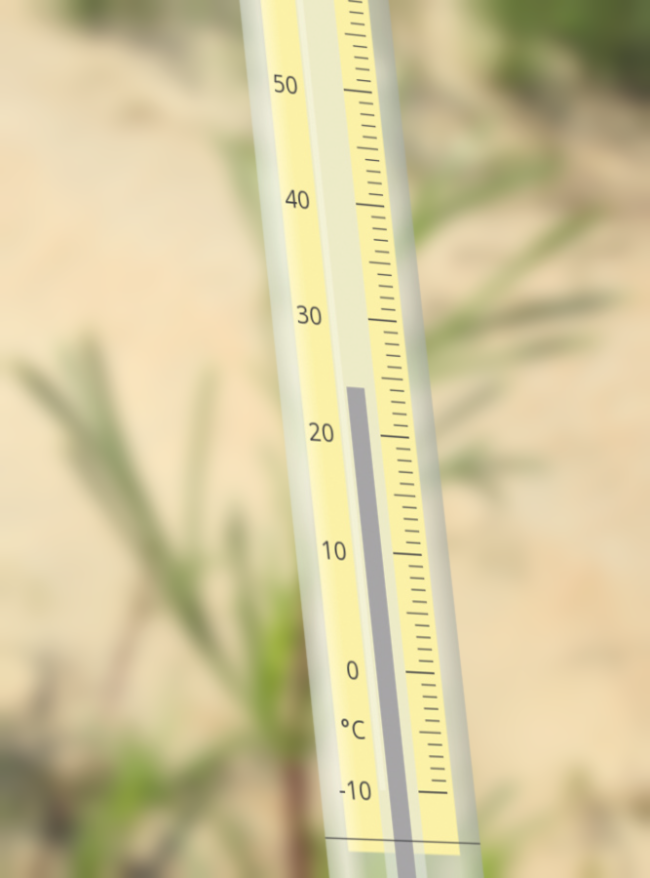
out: 24 °C
